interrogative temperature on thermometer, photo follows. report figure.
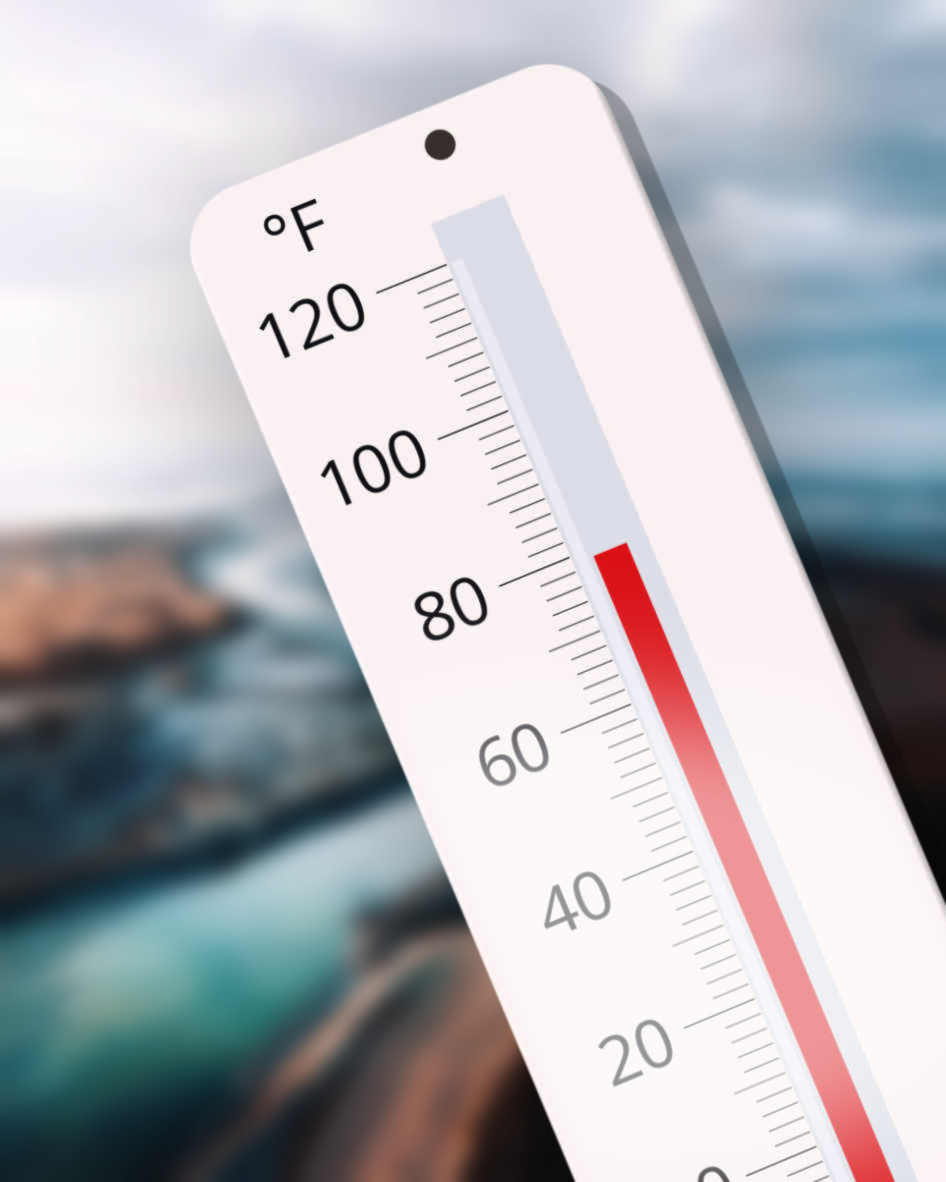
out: 79 °F
